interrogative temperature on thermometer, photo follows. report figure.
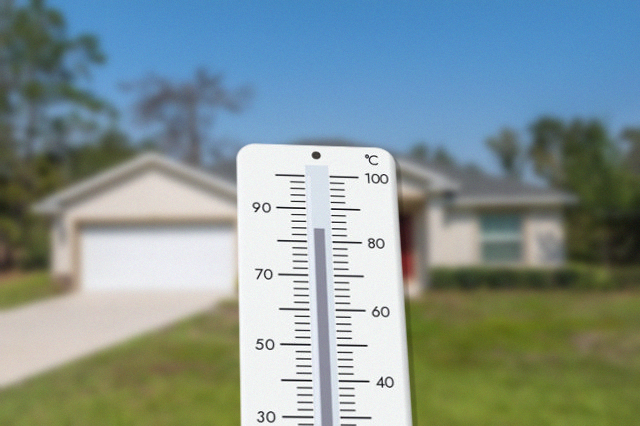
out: 84 °C
